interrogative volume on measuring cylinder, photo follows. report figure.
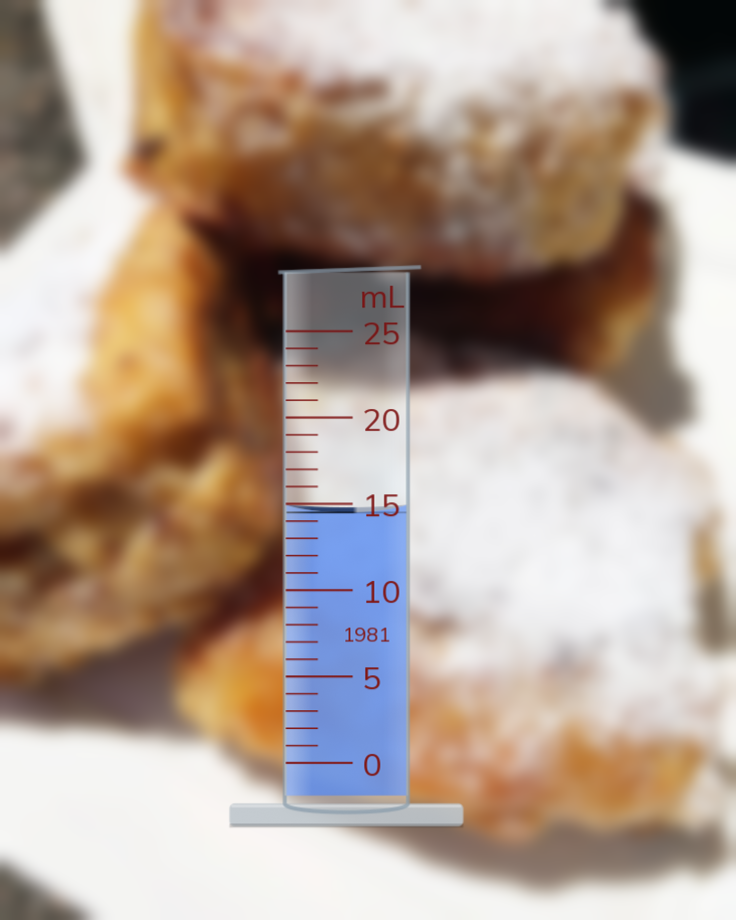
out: 14.5 mL
